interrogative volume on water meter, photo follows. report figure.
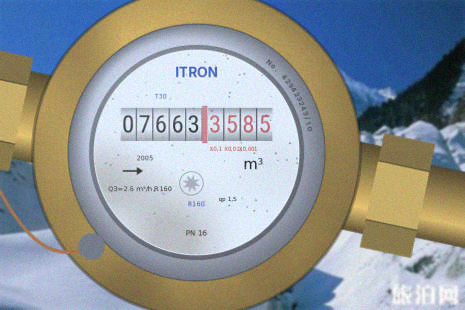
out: 7663.3585 m³
